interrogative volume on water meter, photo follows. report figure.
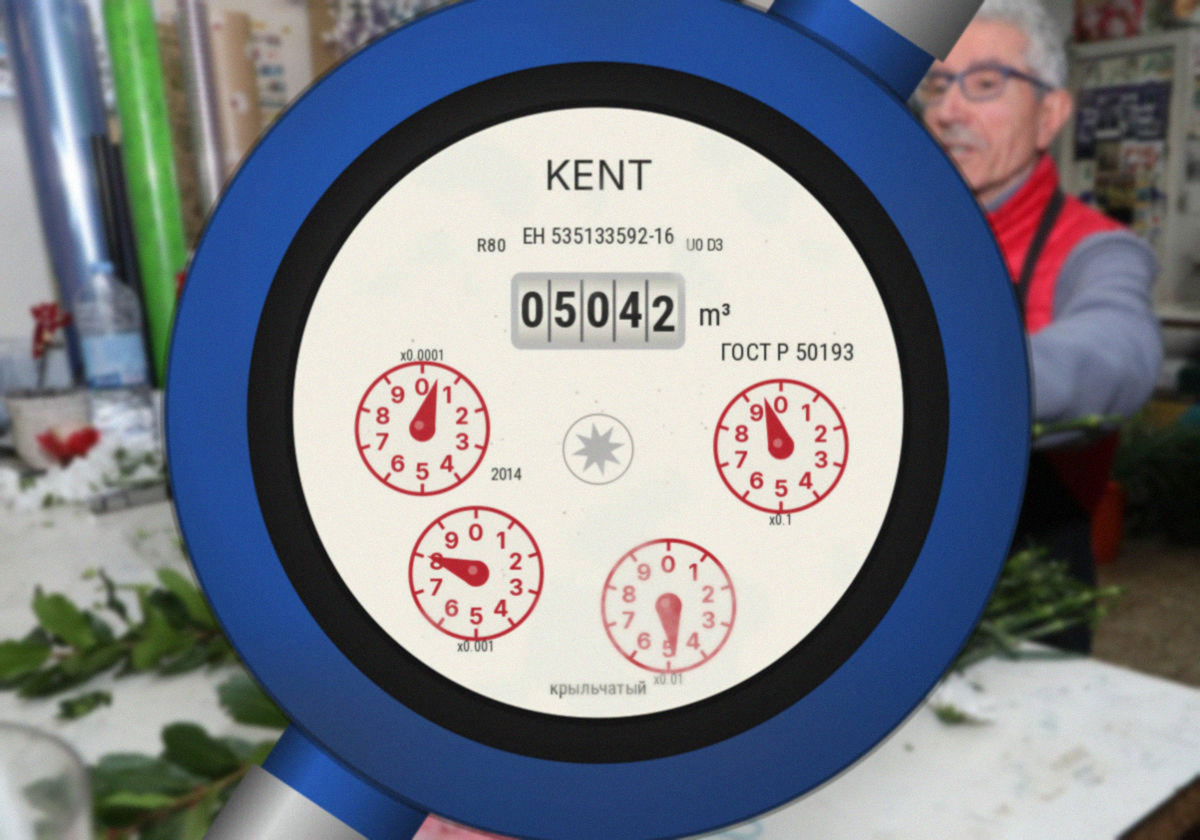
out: 5041.9480 m³
